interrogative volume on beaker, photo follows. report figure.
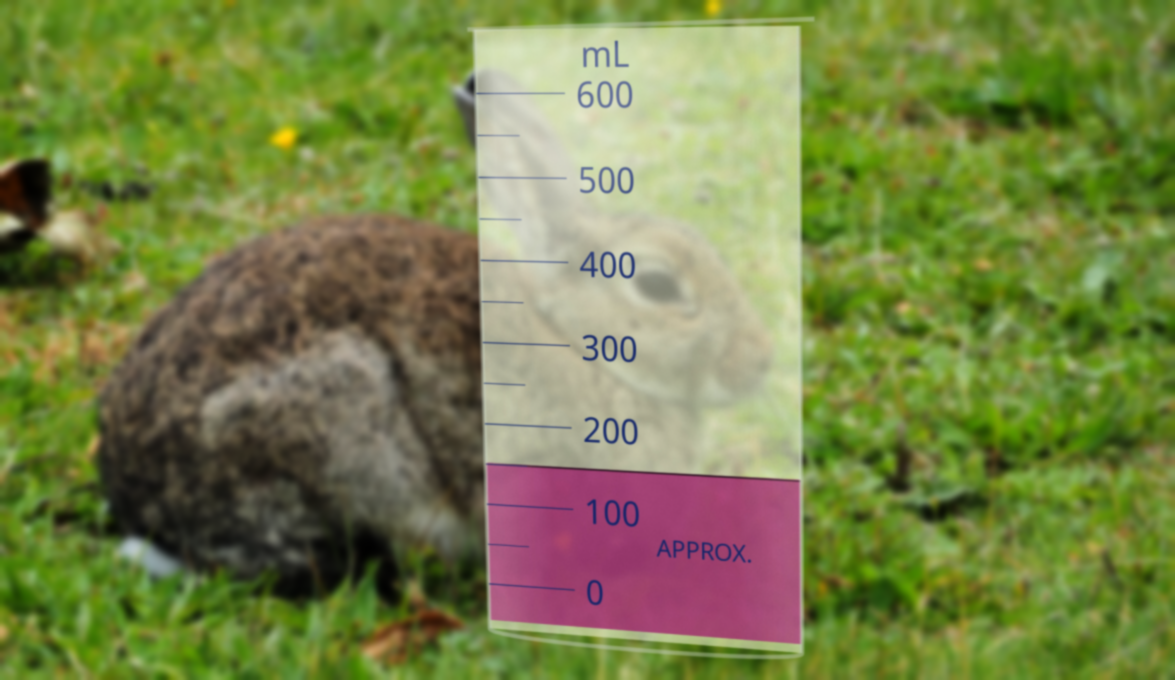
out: 150 mL
